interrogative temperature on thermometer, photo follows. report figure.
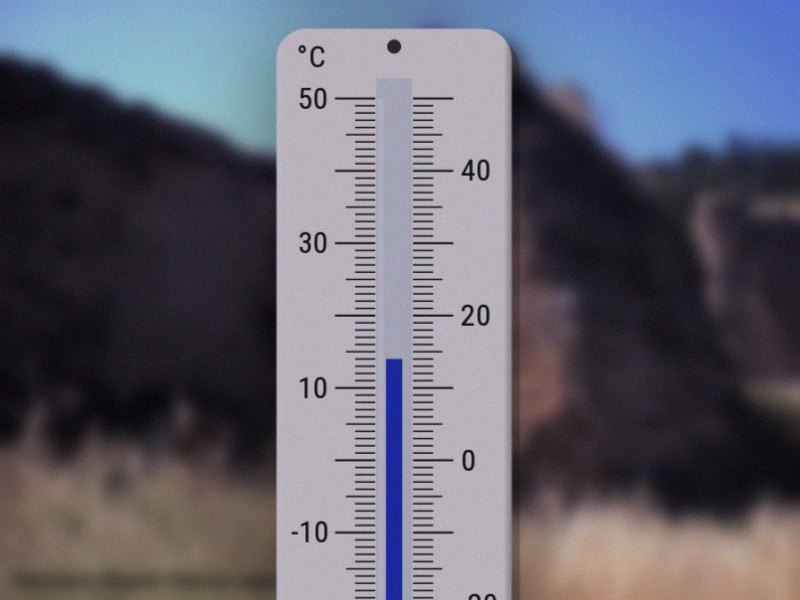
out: 14 °C
